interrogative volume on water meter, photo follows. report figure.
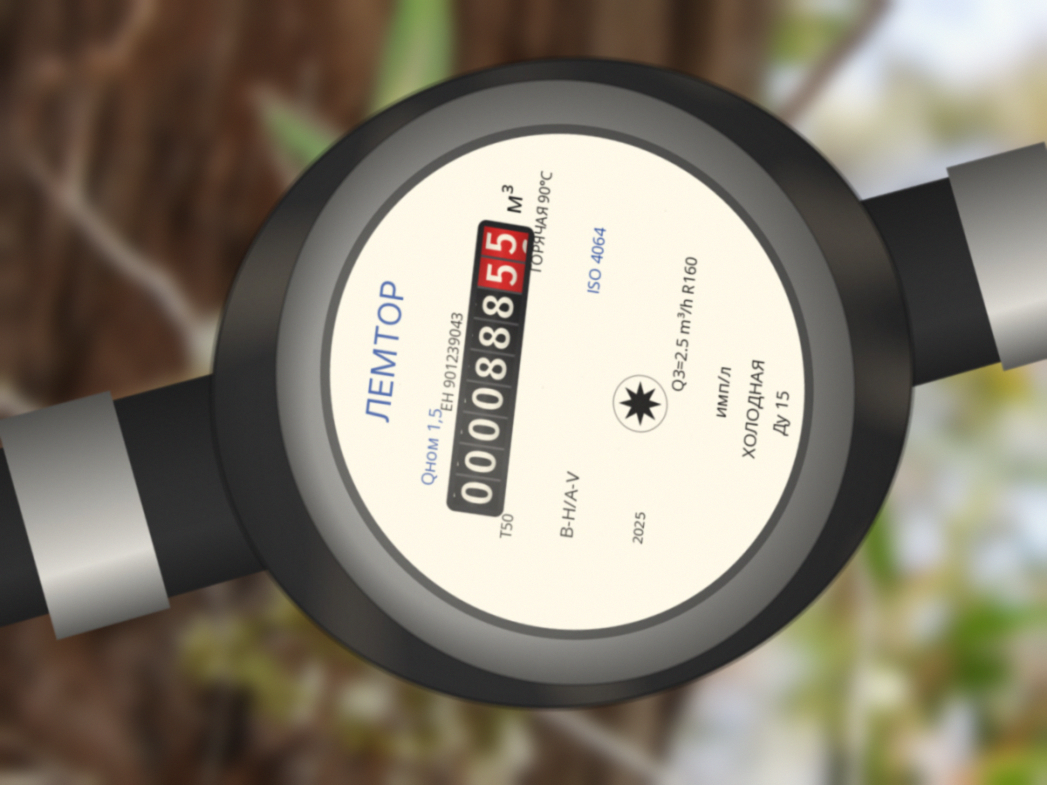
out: 888.55 m³
